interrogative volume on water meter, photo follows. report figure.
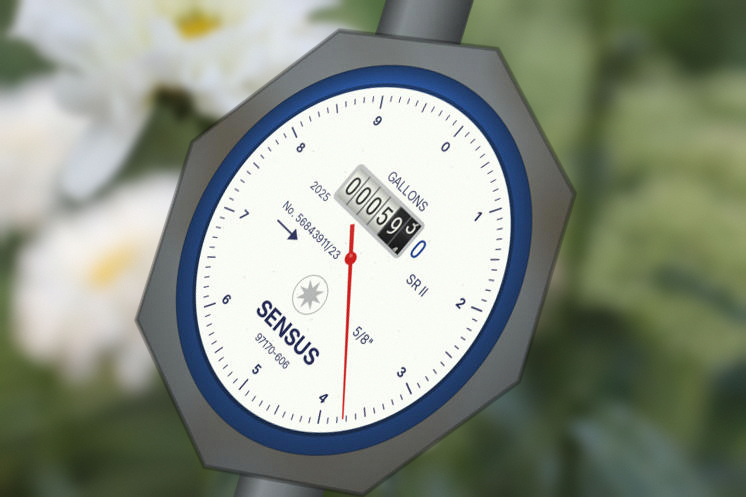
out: 5933.7 gal
